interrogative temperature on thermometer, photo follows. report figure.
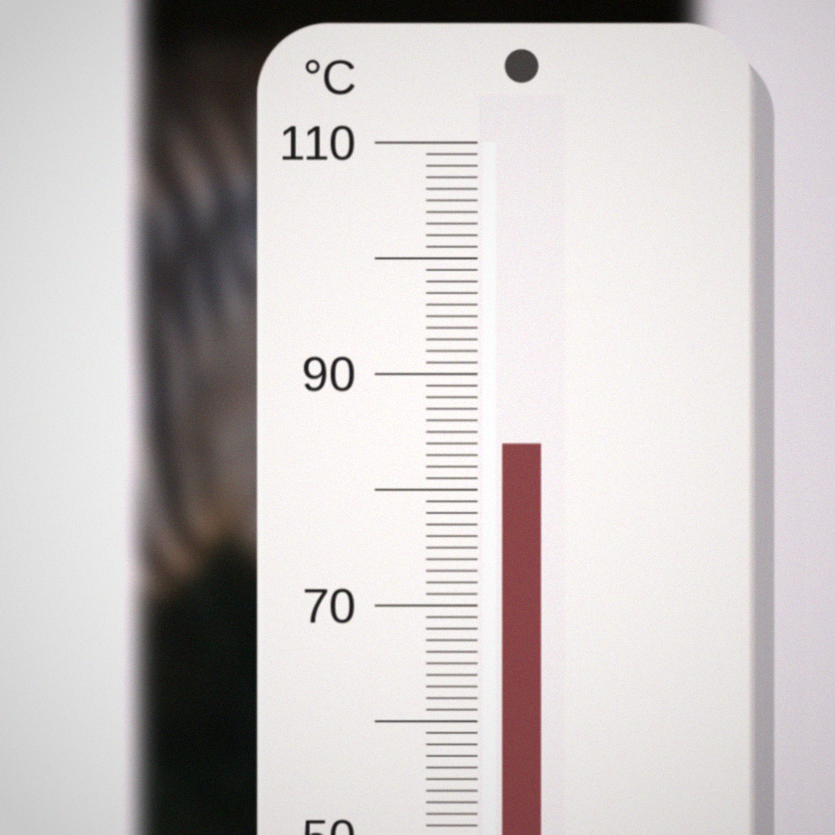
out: 84 °C
